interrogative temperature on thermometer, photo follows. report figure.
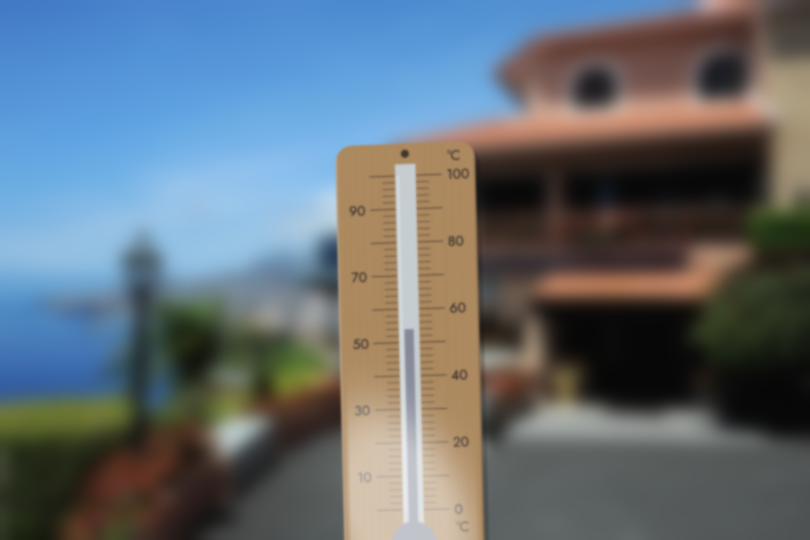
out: 54 °C
